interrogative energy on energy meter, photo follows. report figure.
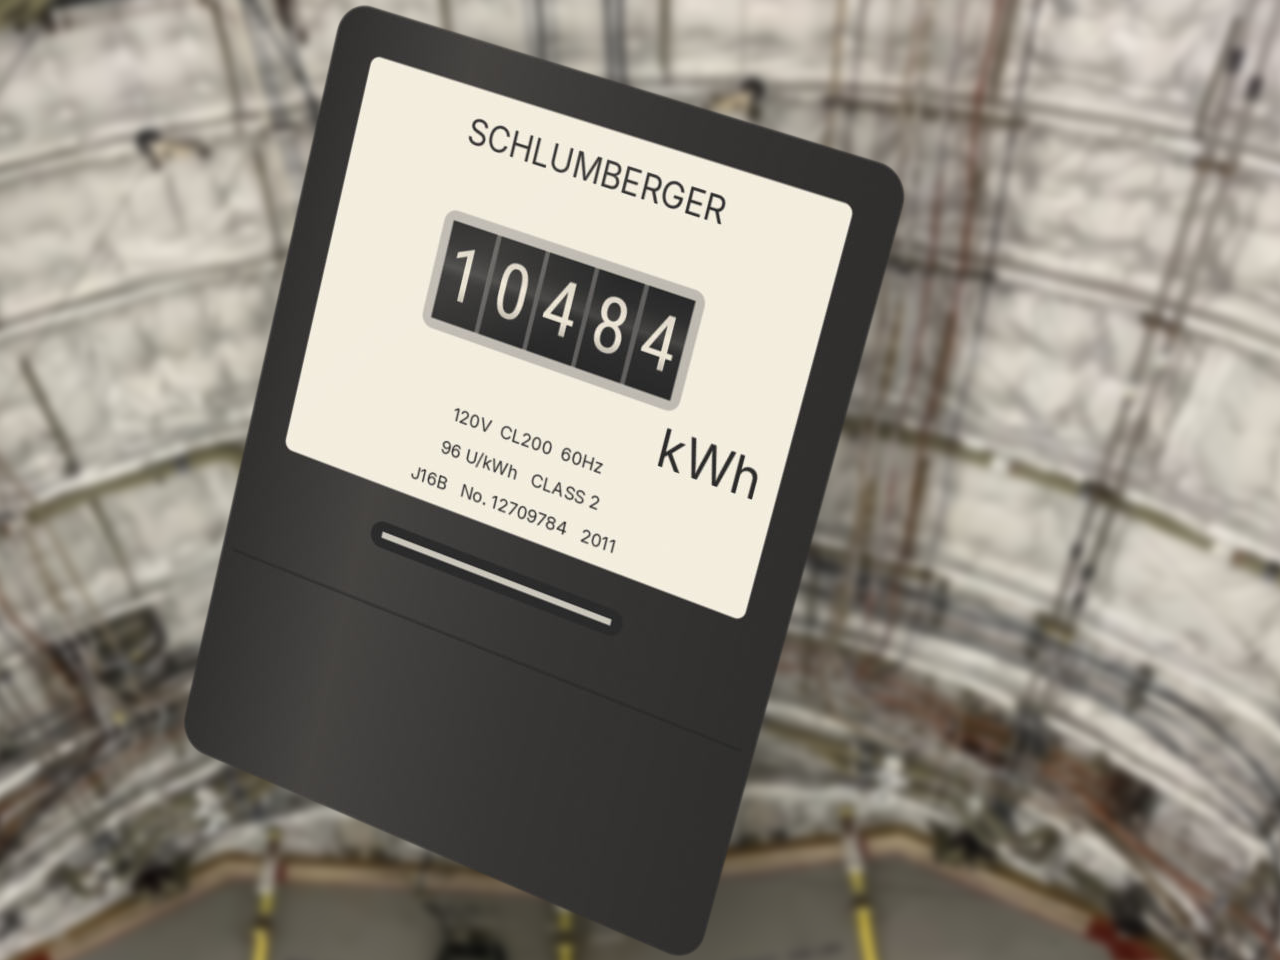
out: 10484 kWh
